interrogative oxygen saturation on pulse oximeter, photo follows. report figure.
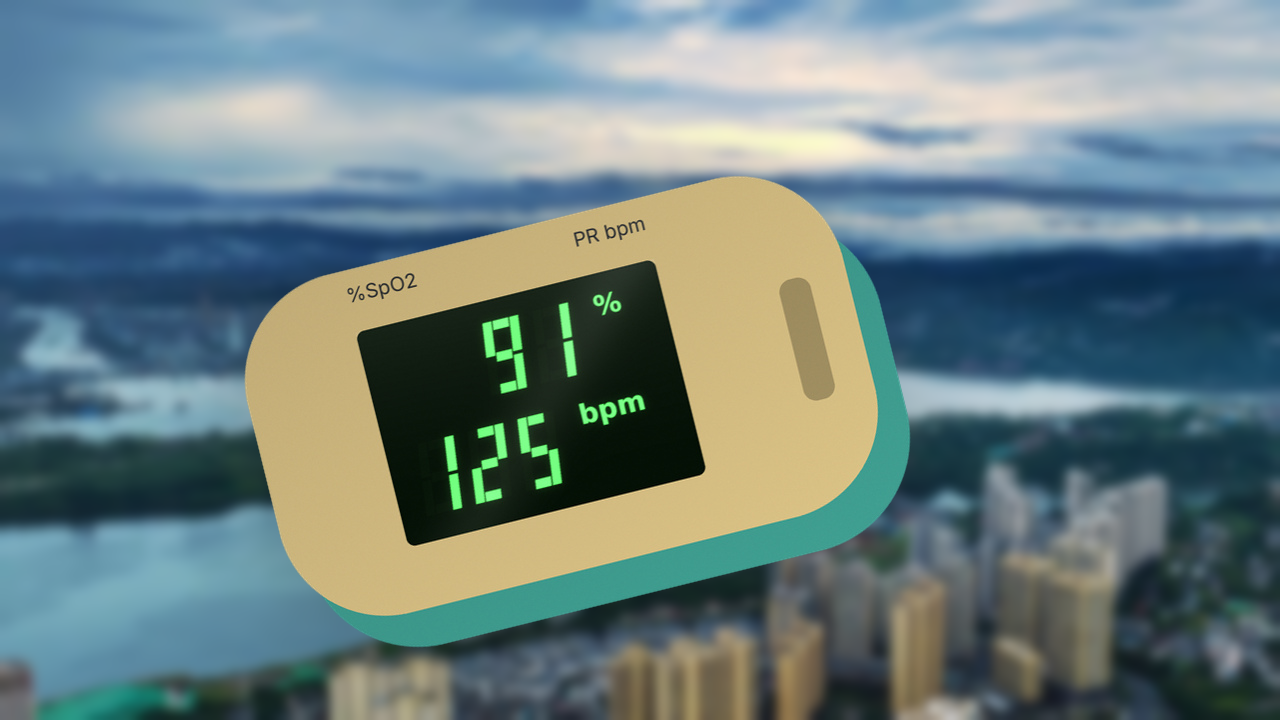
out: 91 %
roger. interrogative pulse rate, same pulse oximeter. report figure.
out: 125 bpm
